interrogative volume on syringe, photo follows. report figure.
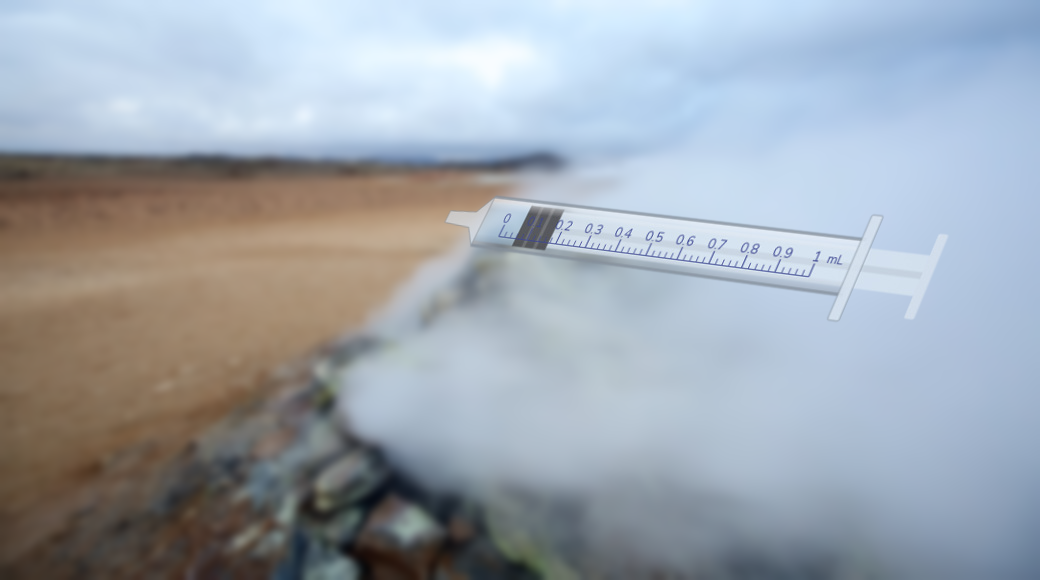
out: 0.06 mL
